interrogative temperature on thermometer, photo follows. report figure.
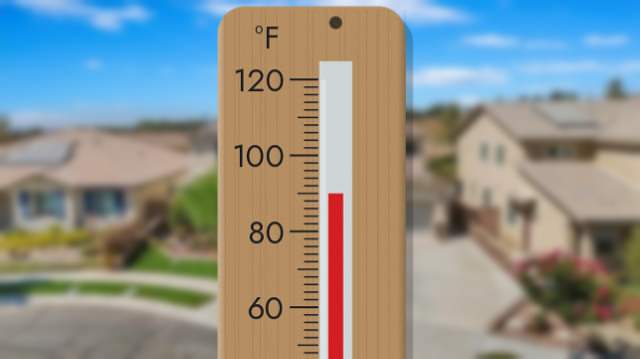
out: 90 °F
